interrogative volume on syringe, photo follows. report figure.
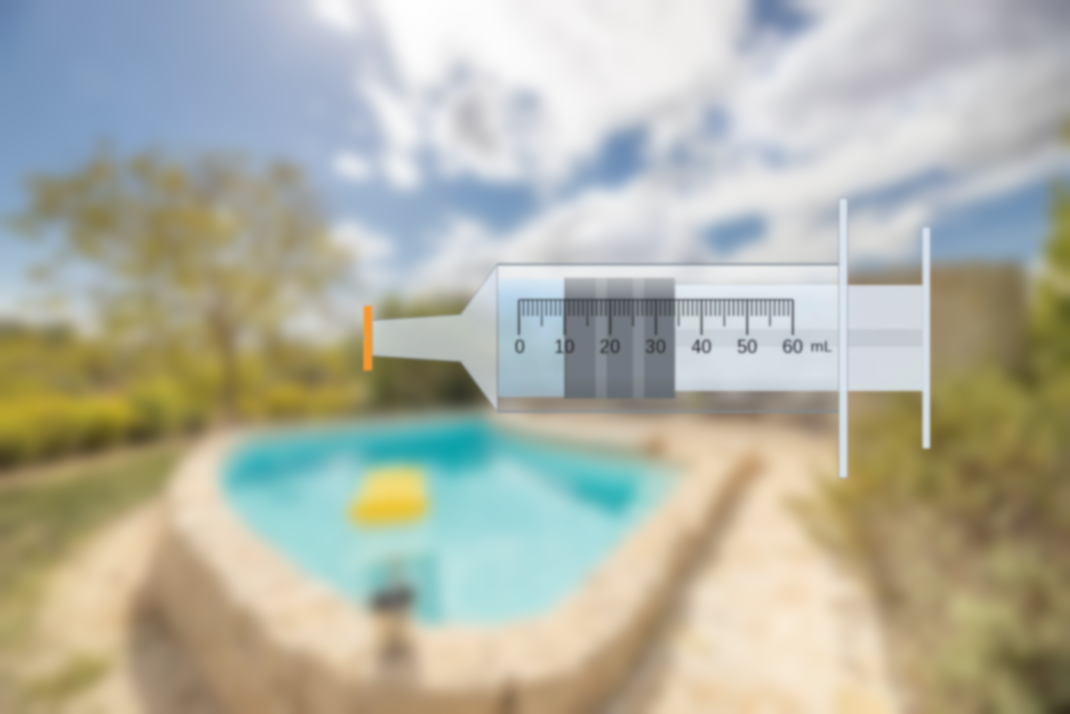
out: 10 mL
